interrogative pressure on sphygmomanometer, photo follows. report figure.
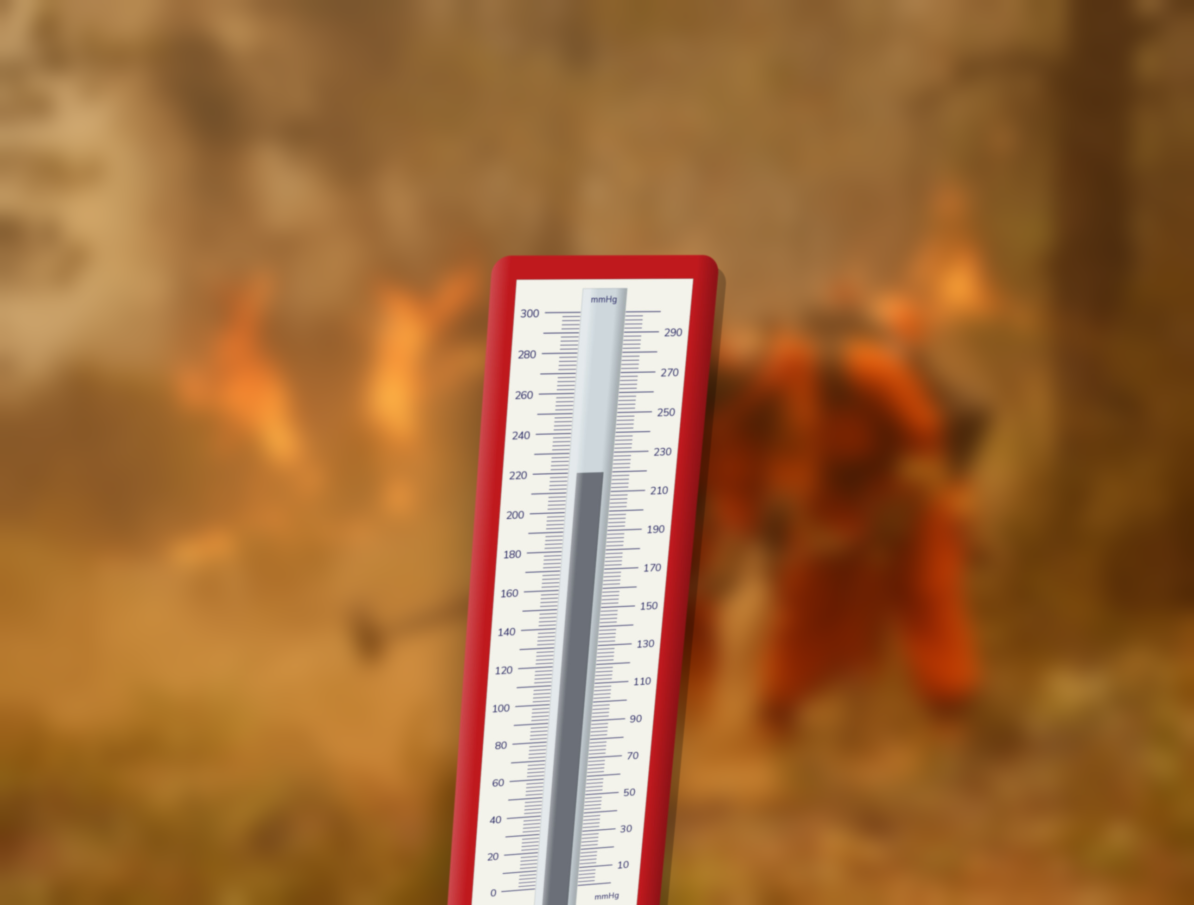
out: 220 mmHg
